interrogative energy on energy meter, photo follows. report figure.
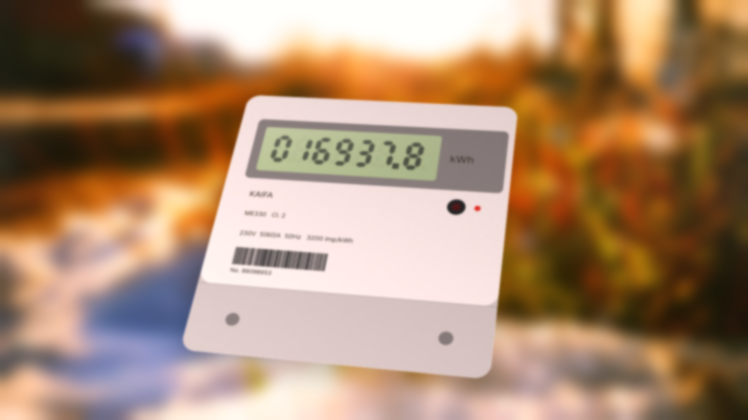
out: 16937.8 kWh
